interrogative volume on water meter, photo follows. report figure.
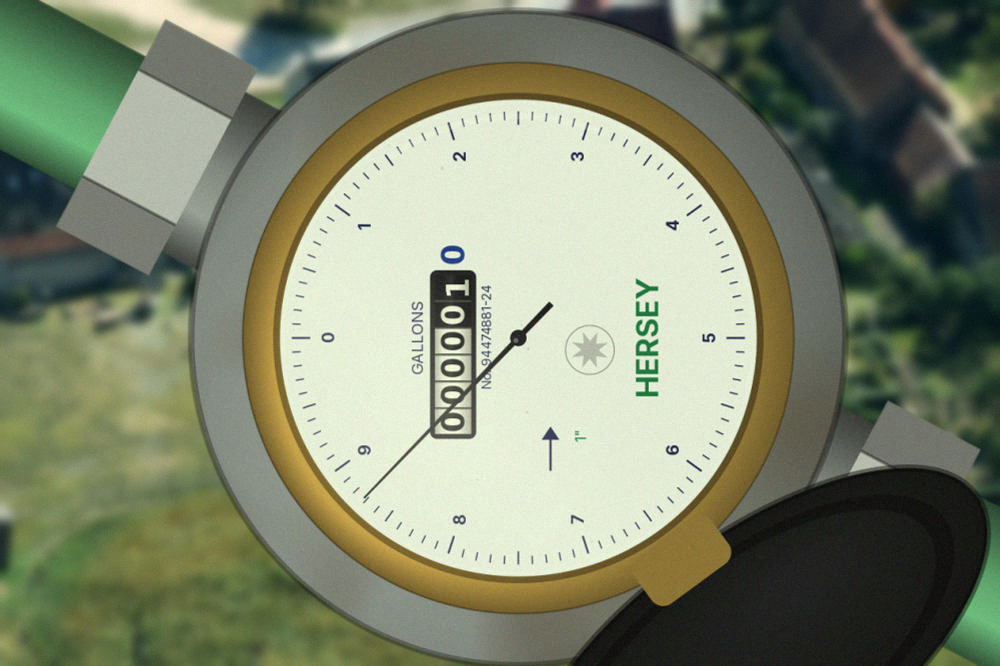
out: 8.7 gal
